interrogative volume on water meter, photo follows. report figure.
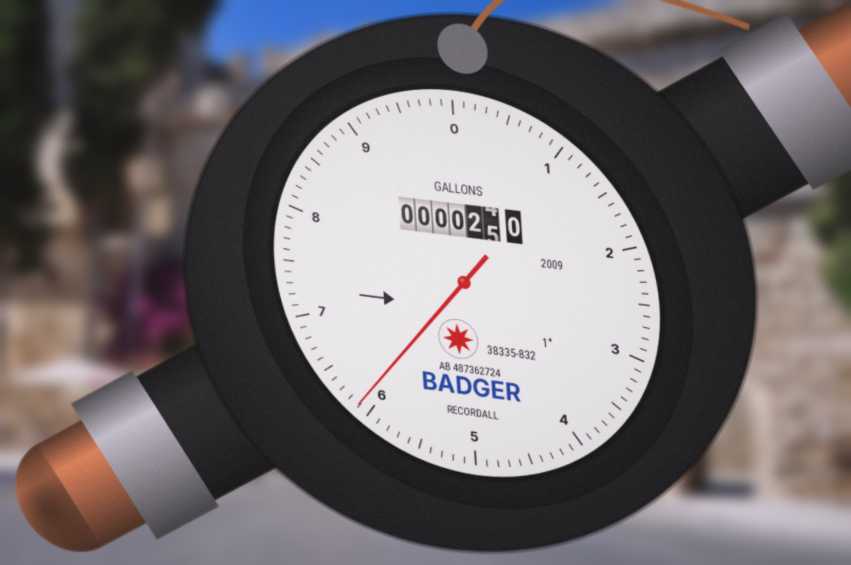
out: 246.1 gal
